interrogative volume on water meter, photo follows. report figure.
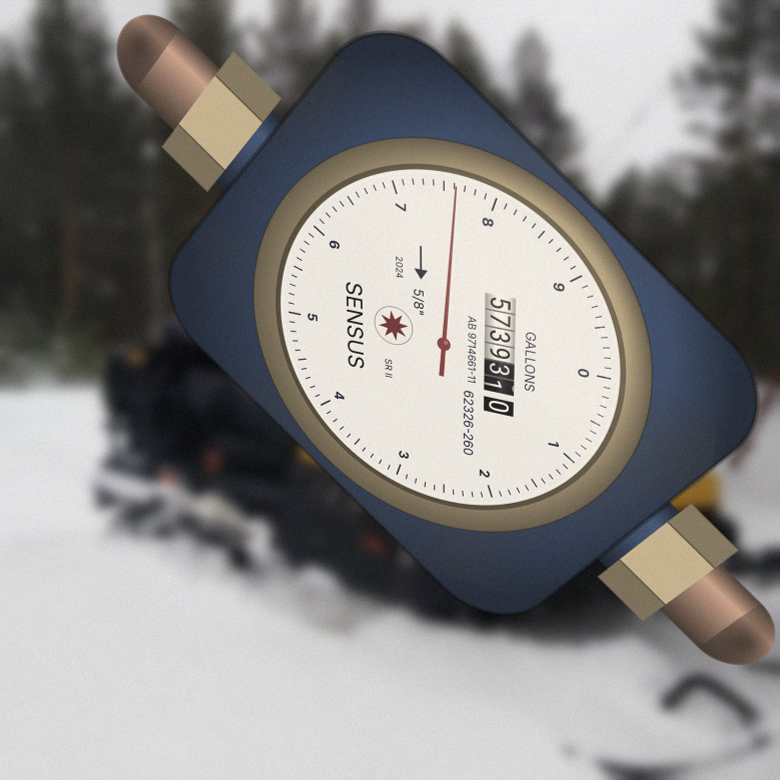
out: 5739307.6 gal
